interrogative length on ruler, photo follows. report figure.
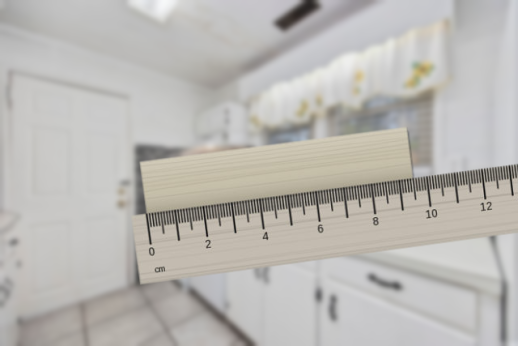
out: 9.5 cm
